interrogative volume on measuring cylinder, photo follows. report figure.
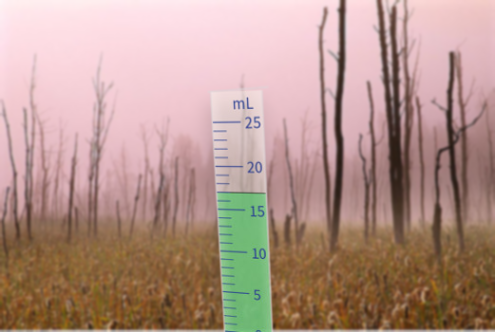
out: 17 mL
